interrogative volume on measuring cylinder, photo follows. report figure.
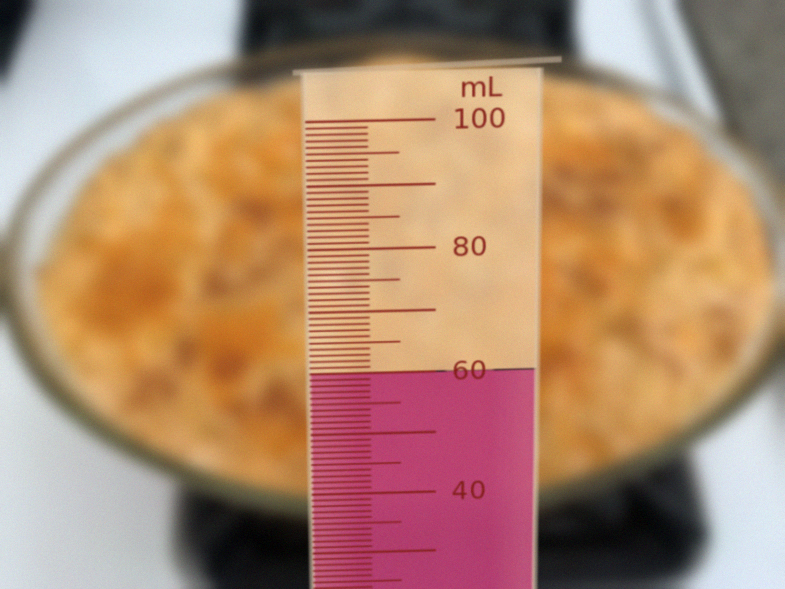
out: 60 mL
